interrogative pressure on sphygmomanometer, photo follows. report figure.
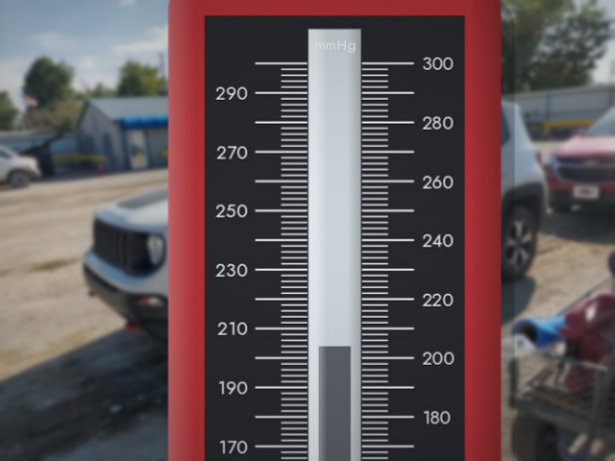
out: 204 mmHg
